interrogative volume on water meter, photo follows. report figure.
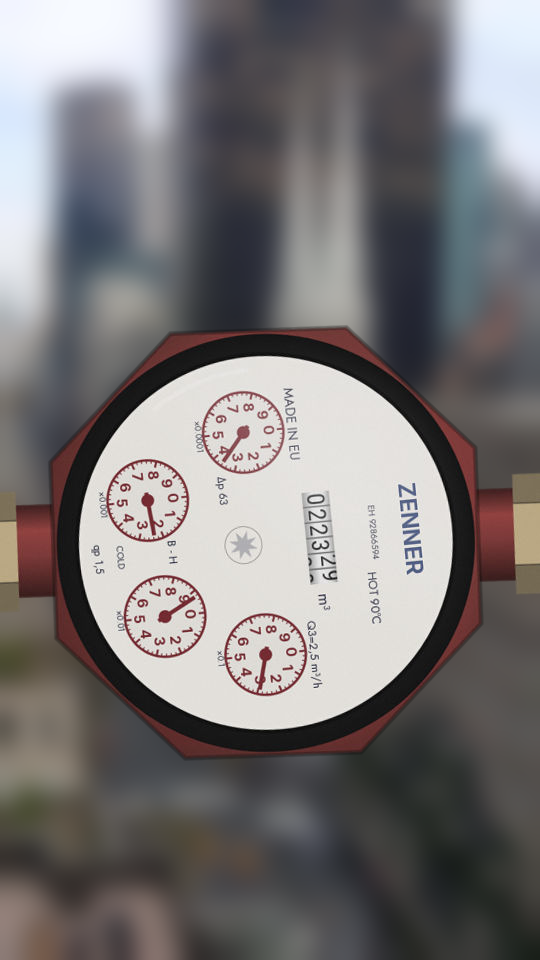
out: 22329.2923 m³
